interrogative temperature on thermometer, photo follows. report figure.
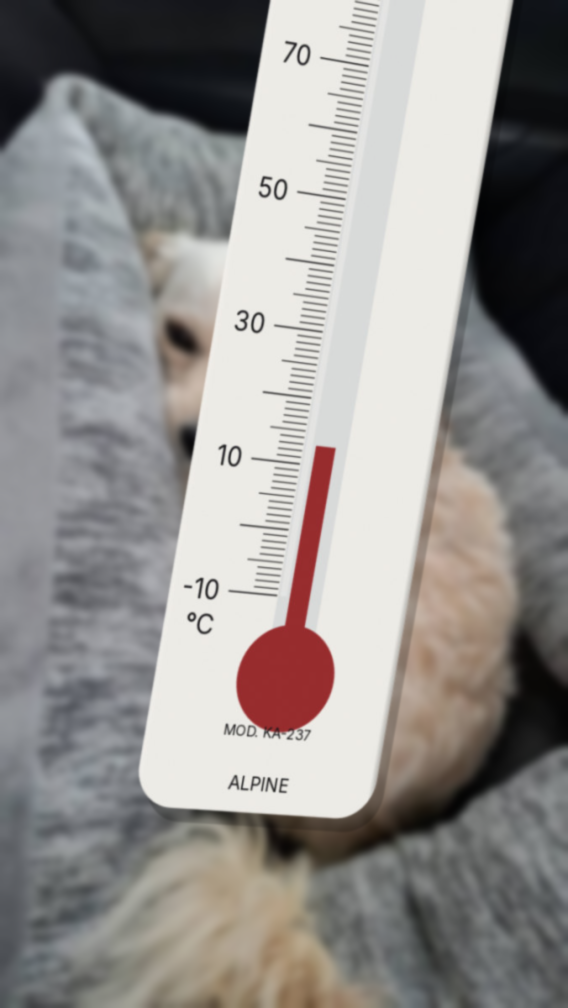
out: 13 °C
